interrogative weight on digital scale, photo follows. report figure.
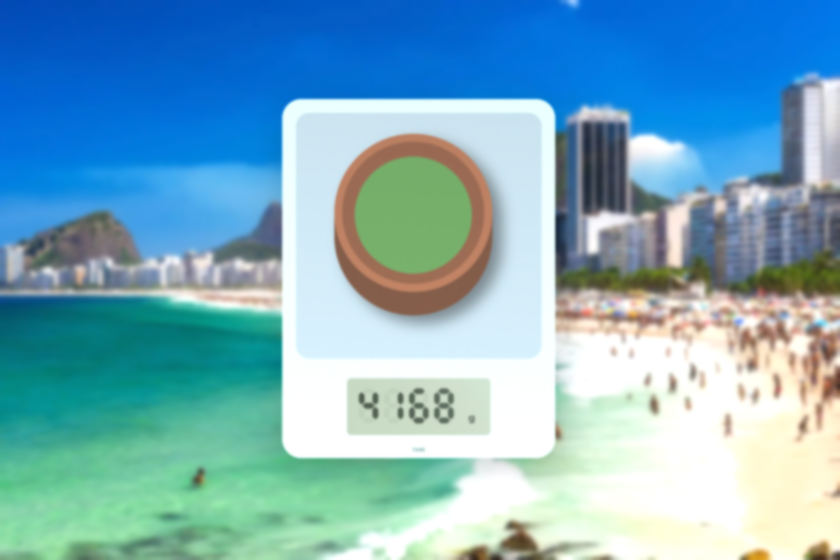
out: 4168 g
